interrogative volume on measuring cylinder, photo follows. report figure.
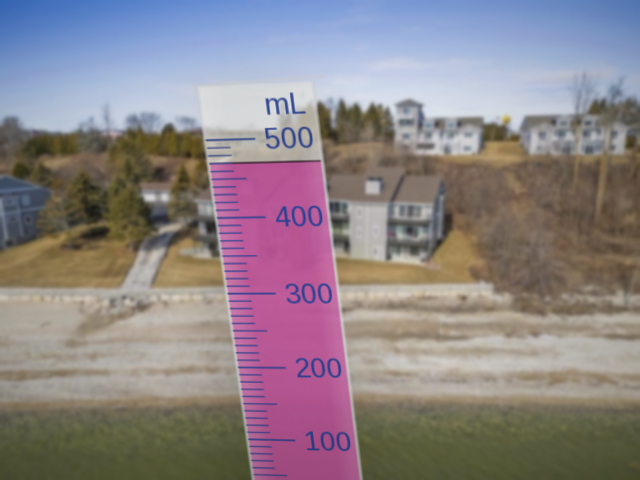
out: 470 mL
